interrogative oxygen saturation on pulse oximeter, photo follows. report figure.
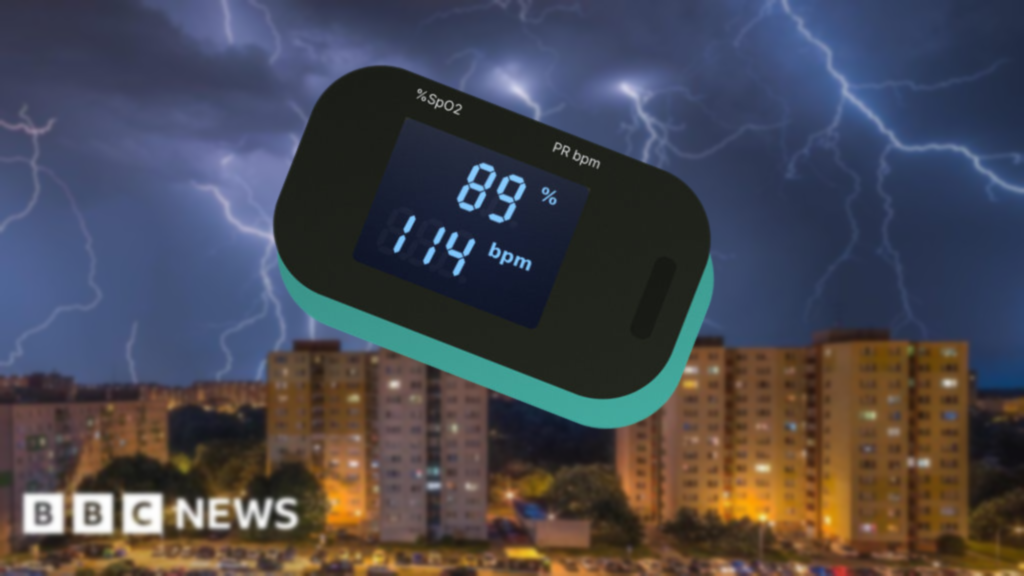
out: 89 %
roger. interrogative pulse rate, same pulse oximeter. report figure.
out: 114 bpm
